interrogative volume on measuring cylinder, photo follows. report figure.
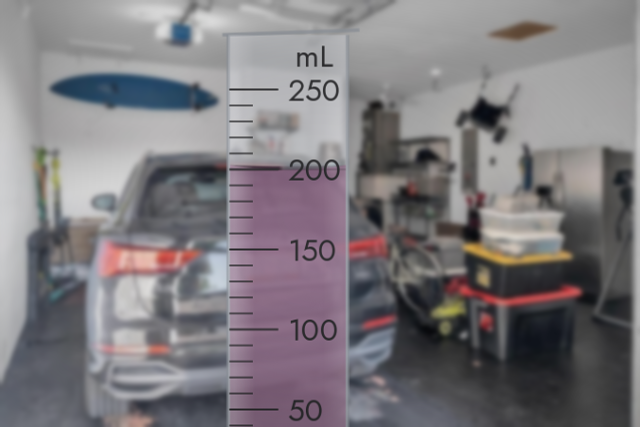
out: 200 mL
